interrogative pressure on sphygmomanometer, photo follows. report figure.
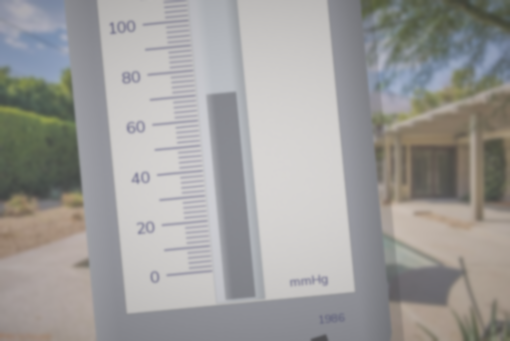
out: 70 mmHg
